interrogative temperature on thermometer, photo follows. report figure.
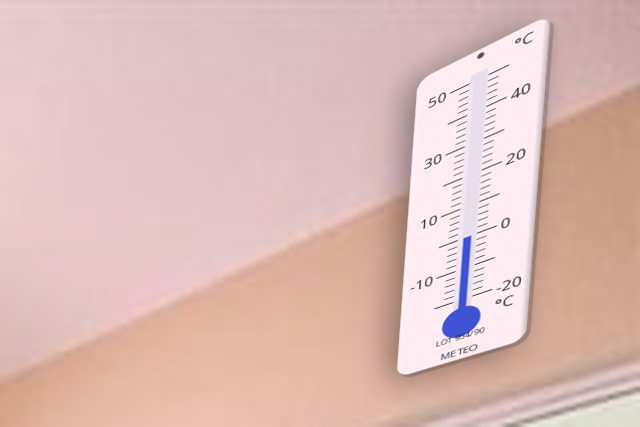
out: 0 °C
